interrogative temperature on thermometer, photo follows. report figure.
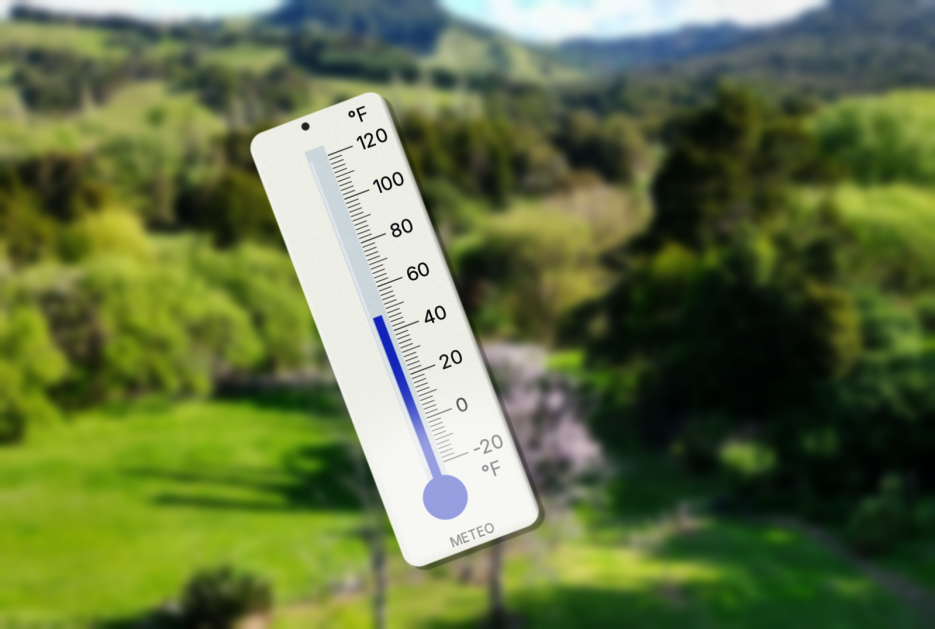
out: 48 °F
